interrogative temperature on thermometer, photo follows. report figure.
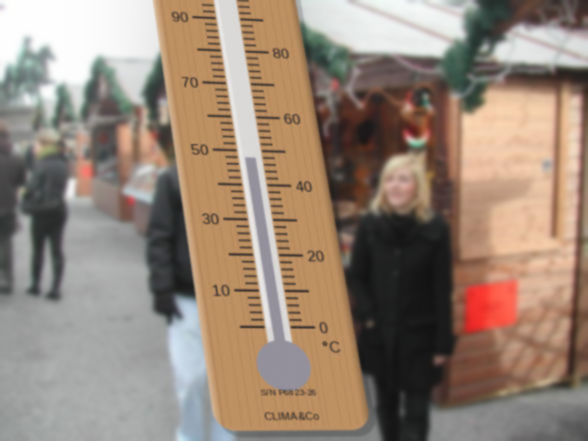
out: 48 °C
